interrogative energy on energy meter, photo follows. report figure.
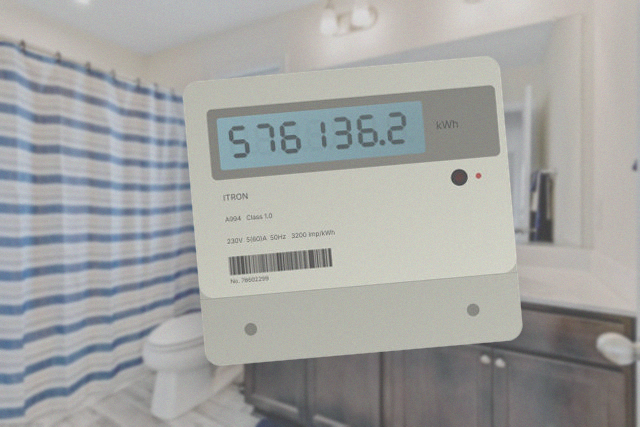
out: 576136.2 kWh
